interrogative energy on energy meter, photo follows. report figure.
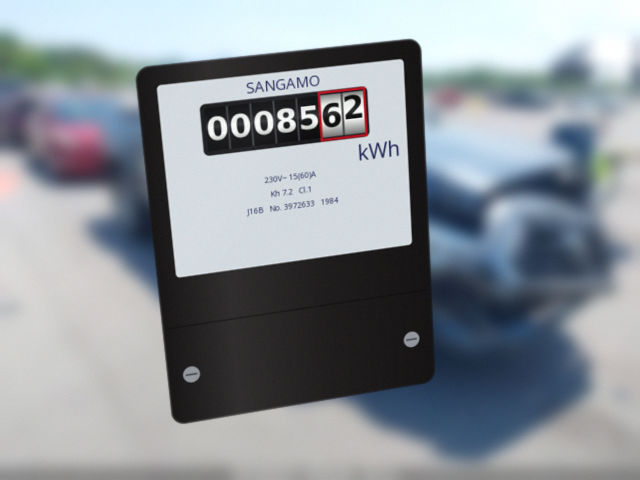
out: 85.62 kWh
